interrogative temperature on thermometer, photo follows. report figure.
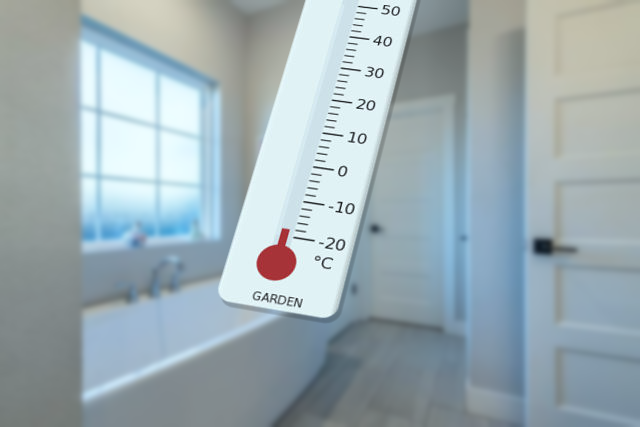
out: -18 °C
